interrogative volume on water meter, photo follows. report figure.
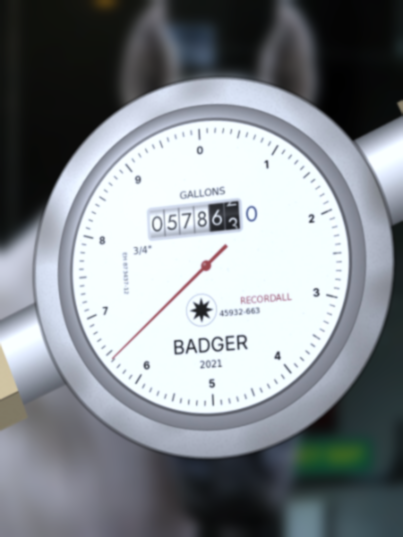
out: 578626.4 gal
